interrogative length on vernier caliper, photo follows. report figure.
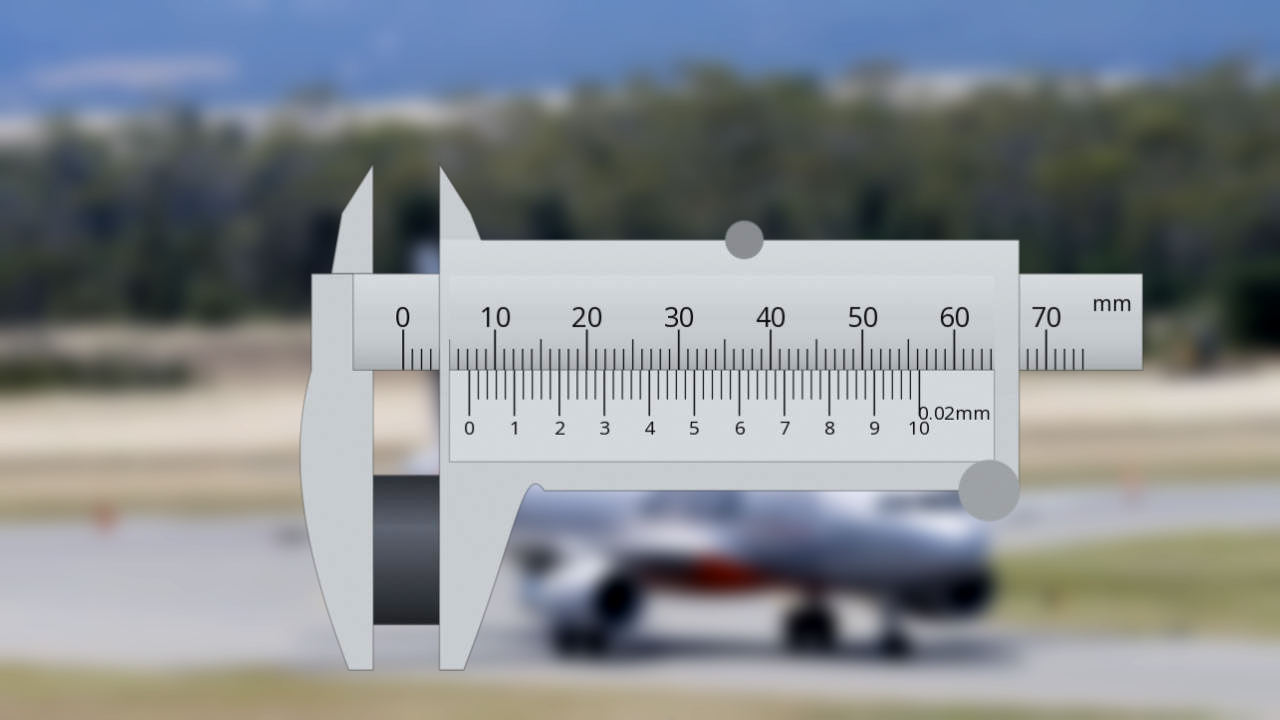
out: 7.2 mm
